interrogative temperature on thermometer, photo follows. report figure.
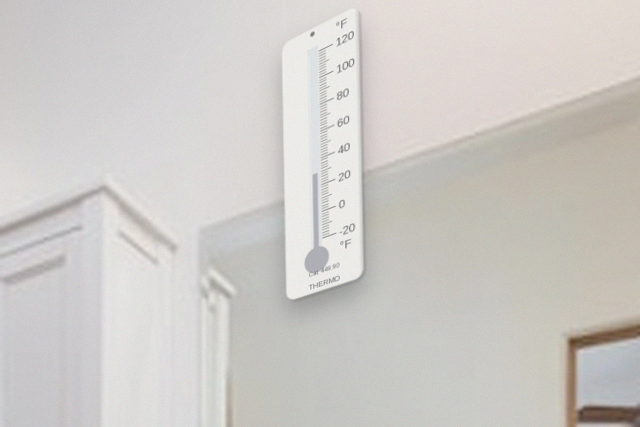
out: 30 °F
